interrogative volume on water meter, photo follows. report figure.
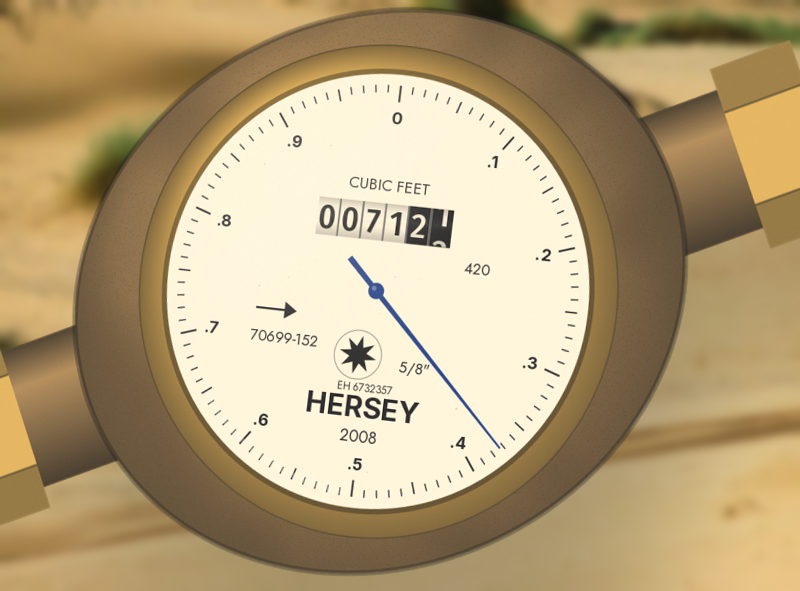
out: 7121.37 ft³
